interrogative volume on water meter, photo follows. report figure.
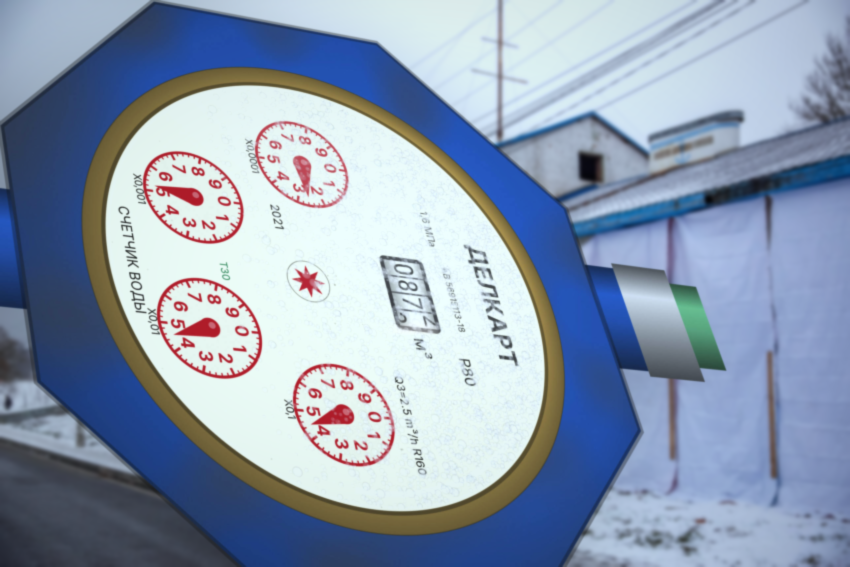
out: 872.4452 m³
